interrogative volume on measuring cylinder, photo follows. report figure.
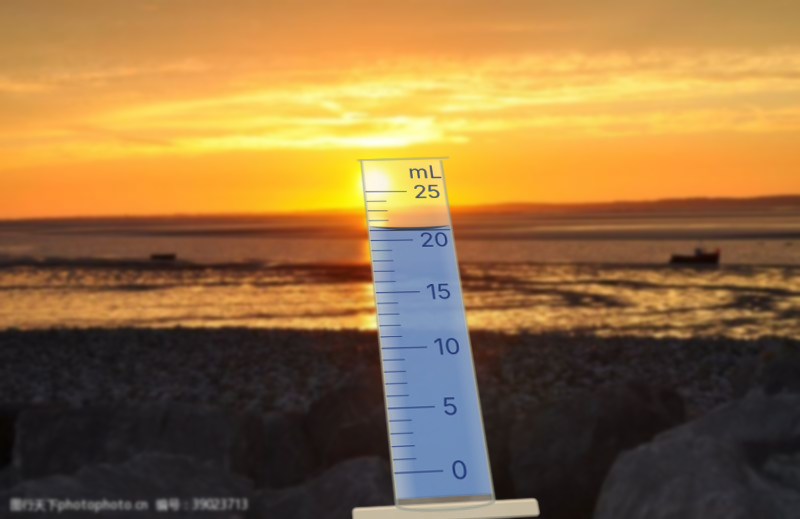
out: 21 mL
